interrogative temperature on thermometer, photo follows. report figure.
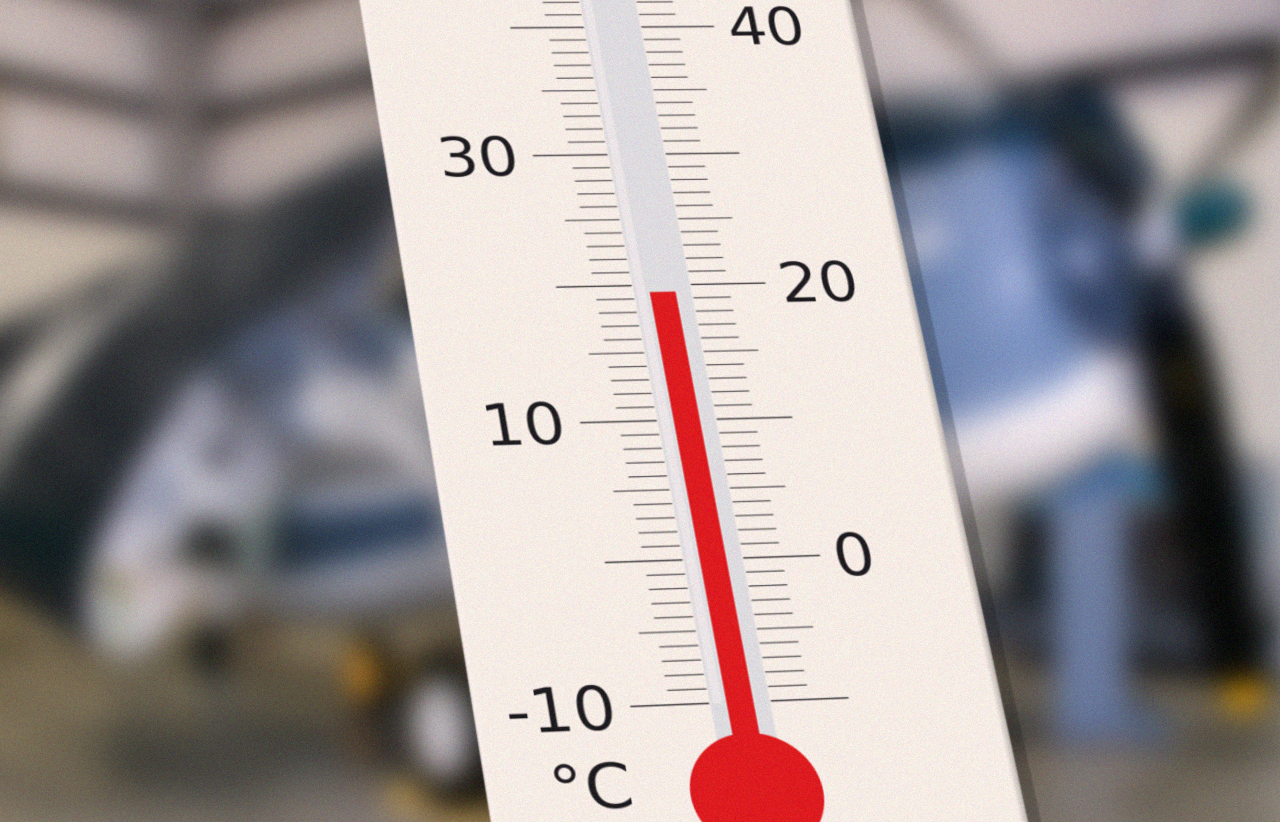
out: 19.5 °C
